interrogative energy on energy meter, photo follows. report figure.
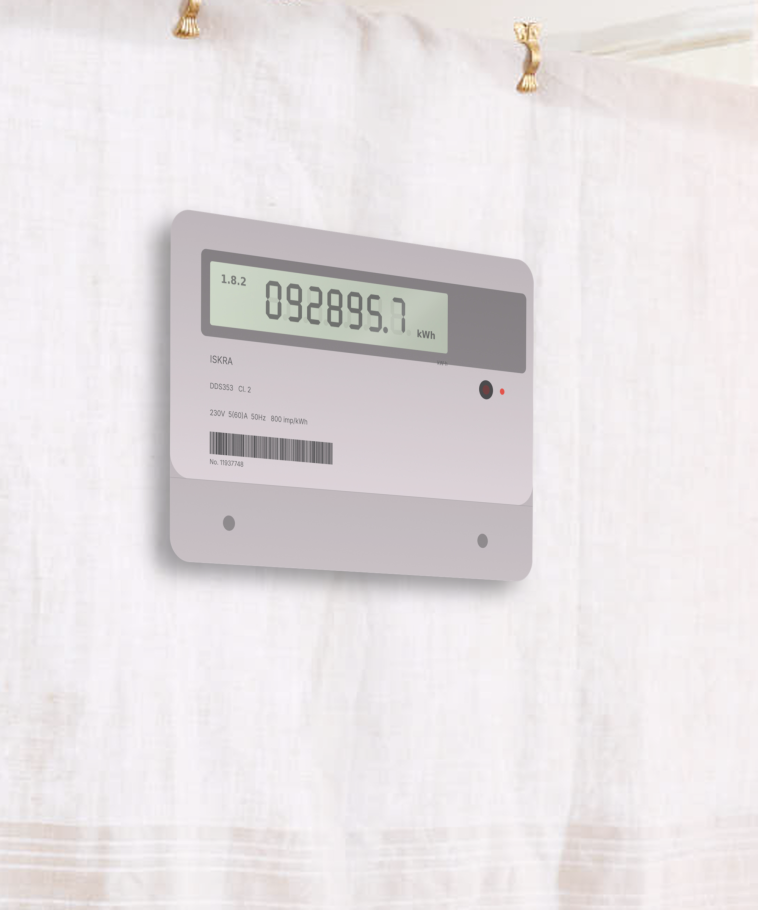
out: 92895.7 kWh
